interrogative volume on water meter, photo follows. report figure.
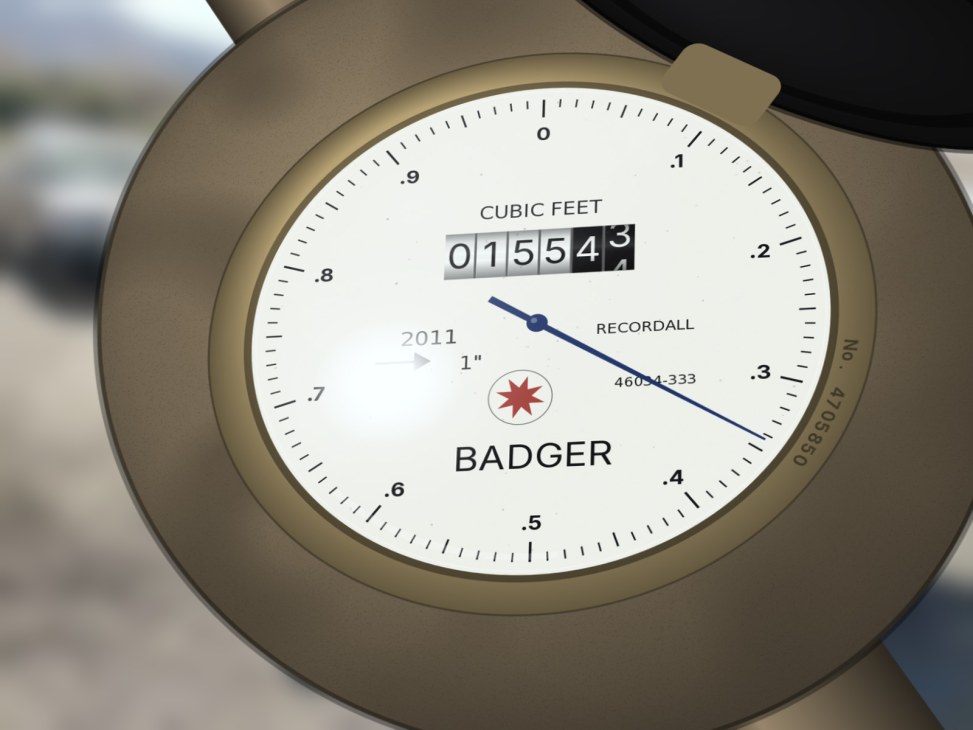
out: 15543.34 ft³
